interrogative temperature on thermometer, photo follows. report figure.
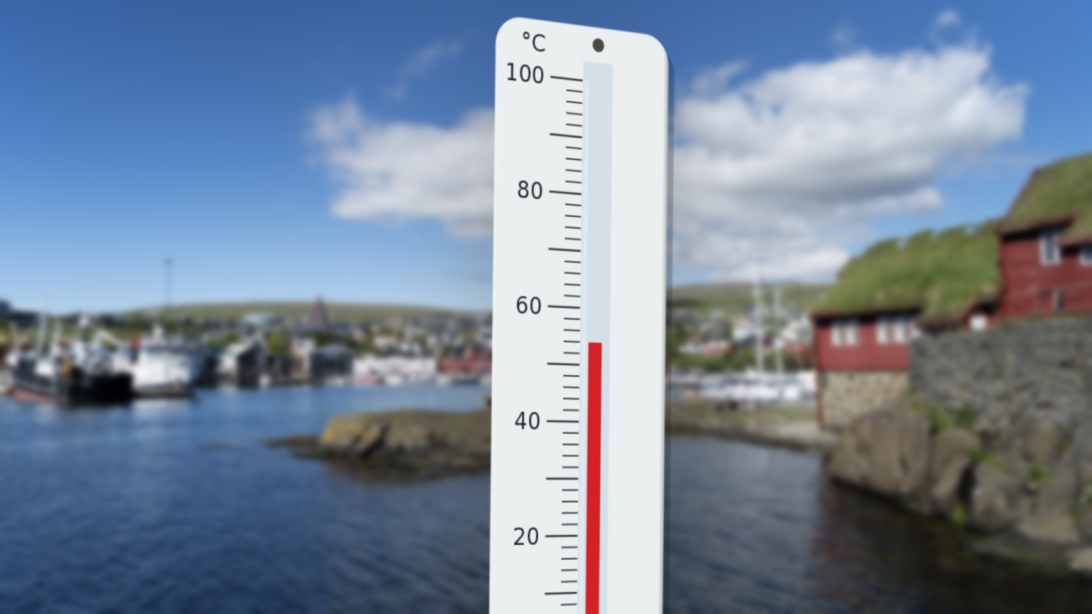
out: 54 °C
